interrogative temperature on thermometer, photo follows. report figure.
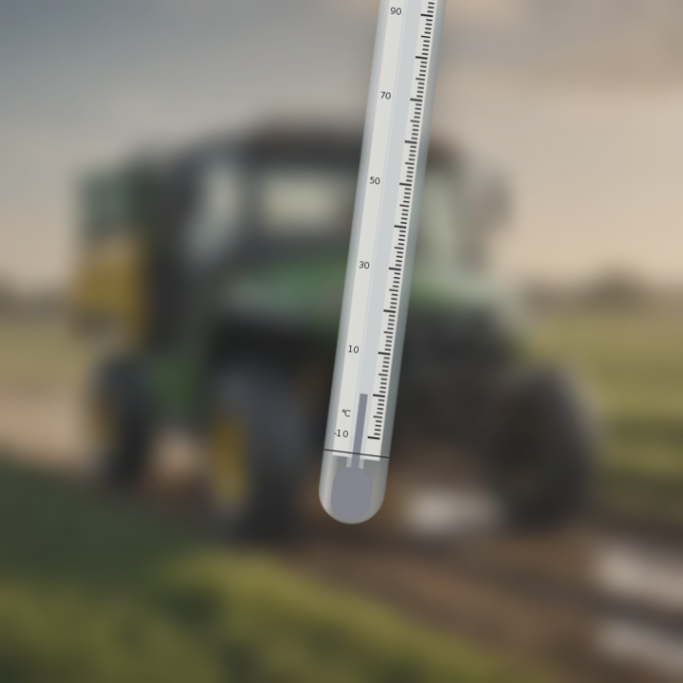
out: 0 °C
